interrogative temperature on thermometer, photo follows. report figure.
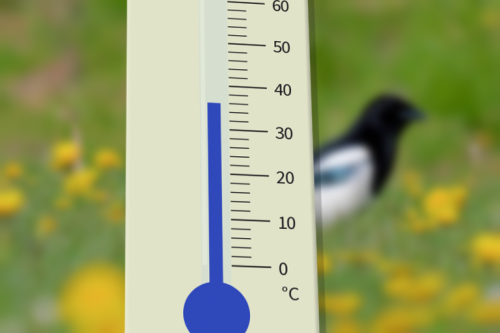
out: 36 °C
